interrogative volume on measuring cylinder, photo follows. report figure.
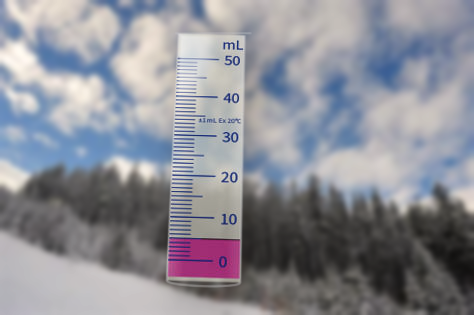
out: 5 mL
